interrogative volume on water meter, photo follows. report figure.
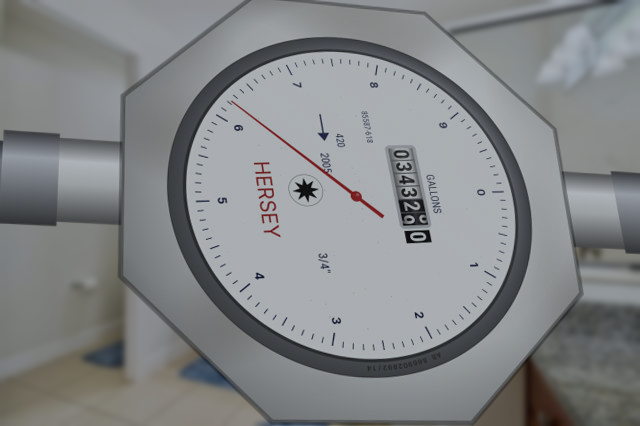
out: 343286.2 gal
